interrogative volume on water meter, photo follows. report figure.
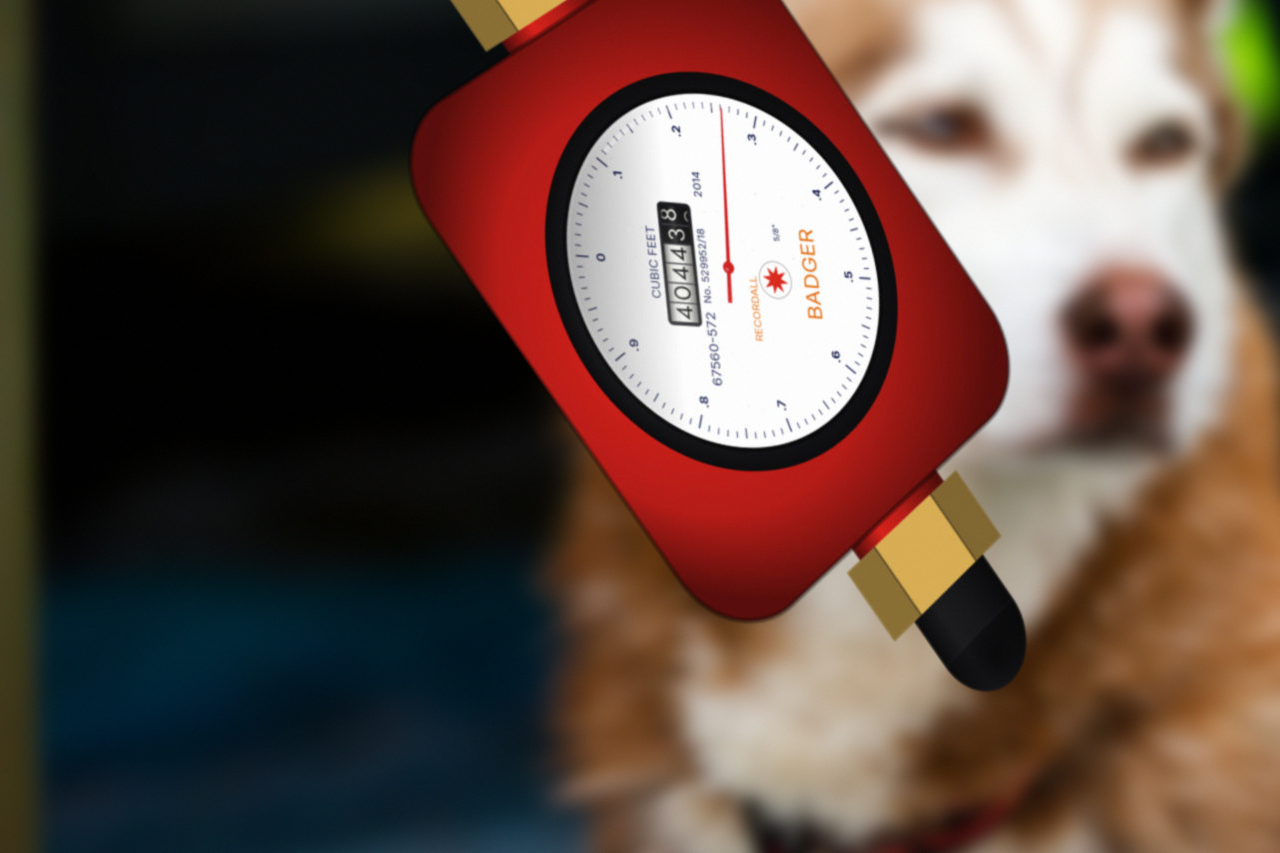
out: 404438.26 ft³
